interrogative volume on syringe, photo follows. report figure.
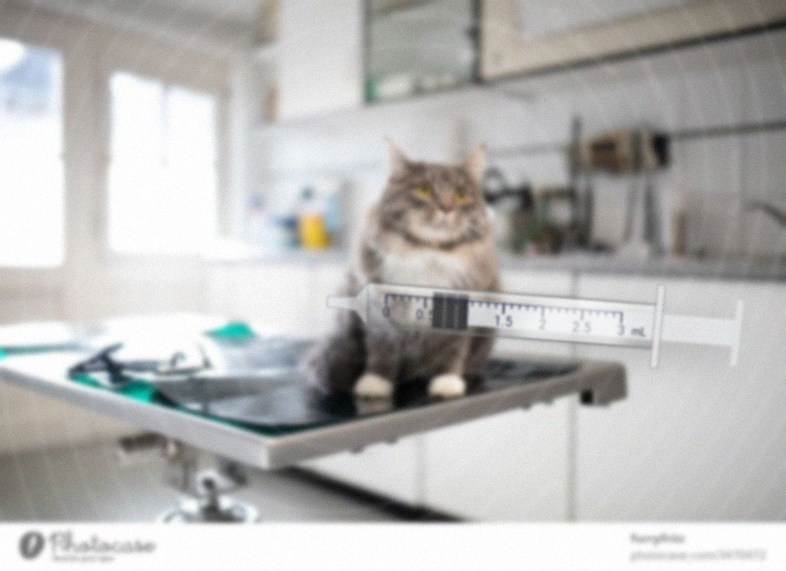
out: 0.6 mL
